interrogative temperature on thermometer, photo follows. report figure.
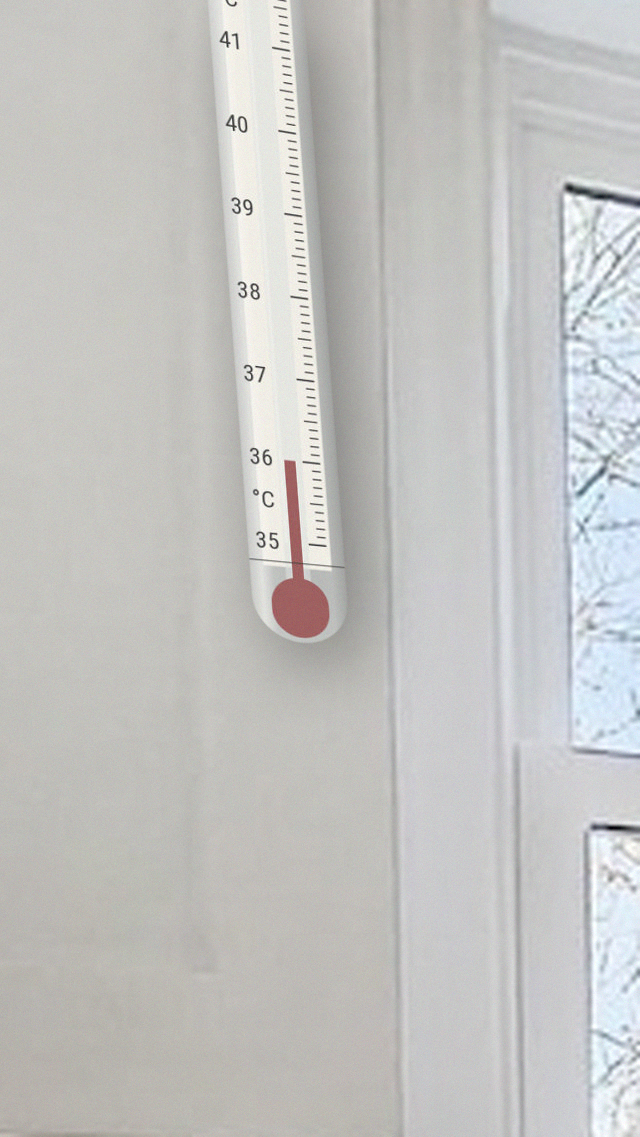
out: 36 °C
